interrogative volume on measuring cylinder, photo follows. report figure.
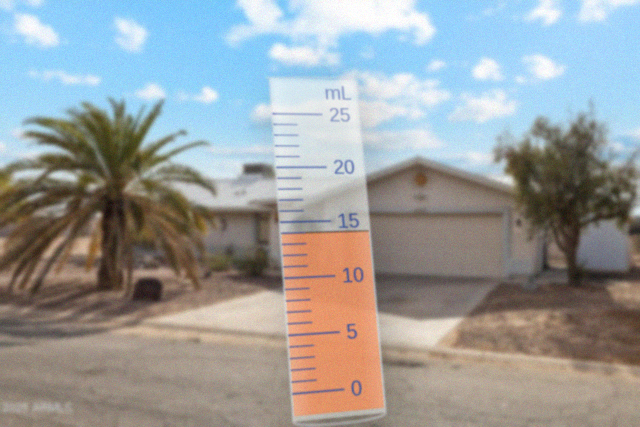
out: 14 mL
